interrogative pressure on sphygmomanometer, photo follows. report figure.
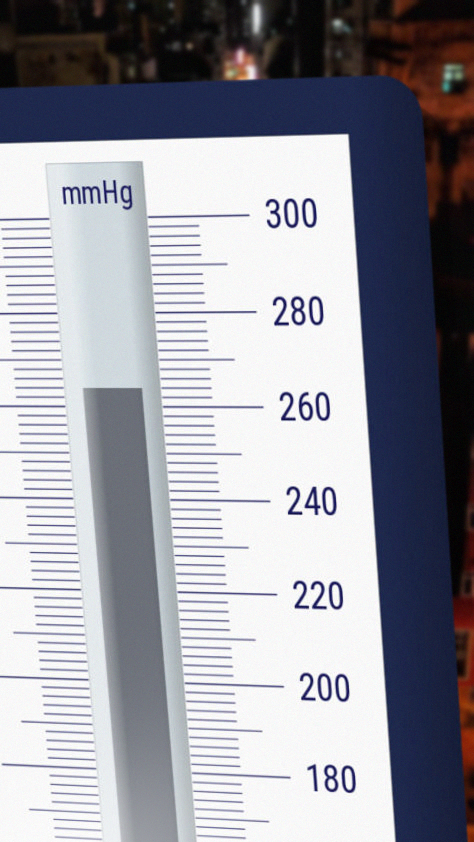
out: 264 mmHg
